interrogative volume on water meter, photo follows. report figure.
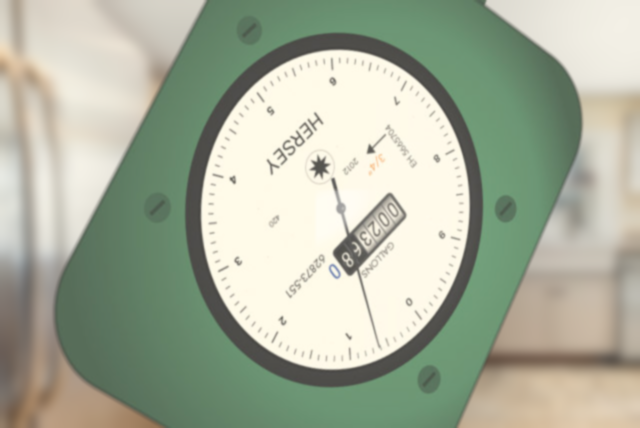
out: 23680.6 gal
